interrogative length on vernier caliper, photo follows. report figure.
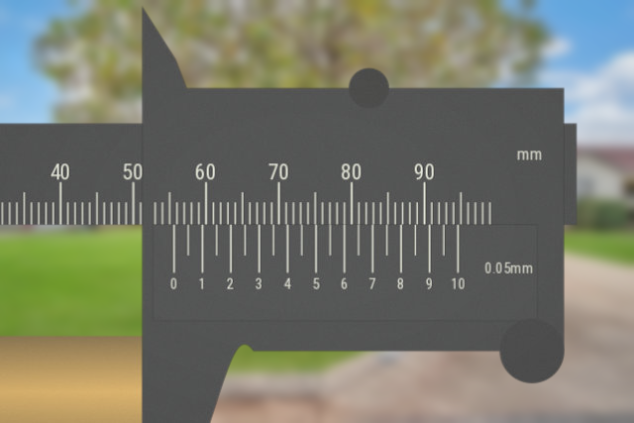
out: 55.6 mm
